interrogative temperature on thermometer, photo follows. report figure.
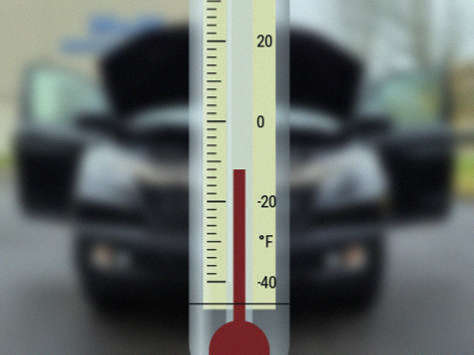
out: -12 °F
